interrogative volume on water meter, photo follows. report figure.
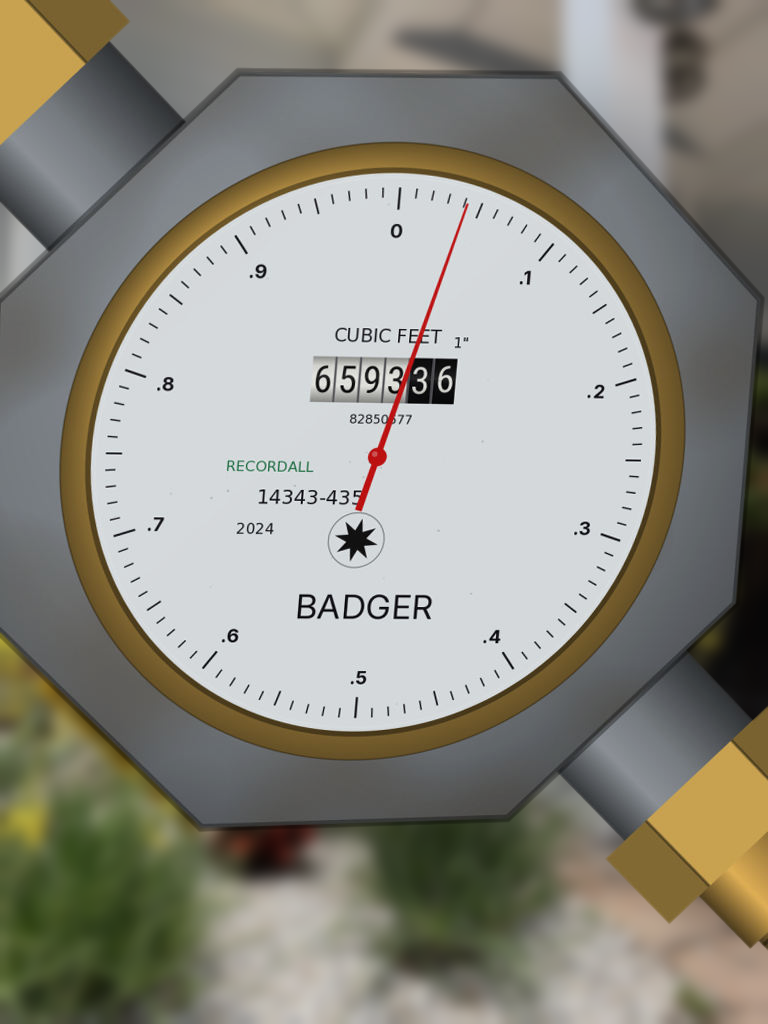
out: 659336.04 ft³
